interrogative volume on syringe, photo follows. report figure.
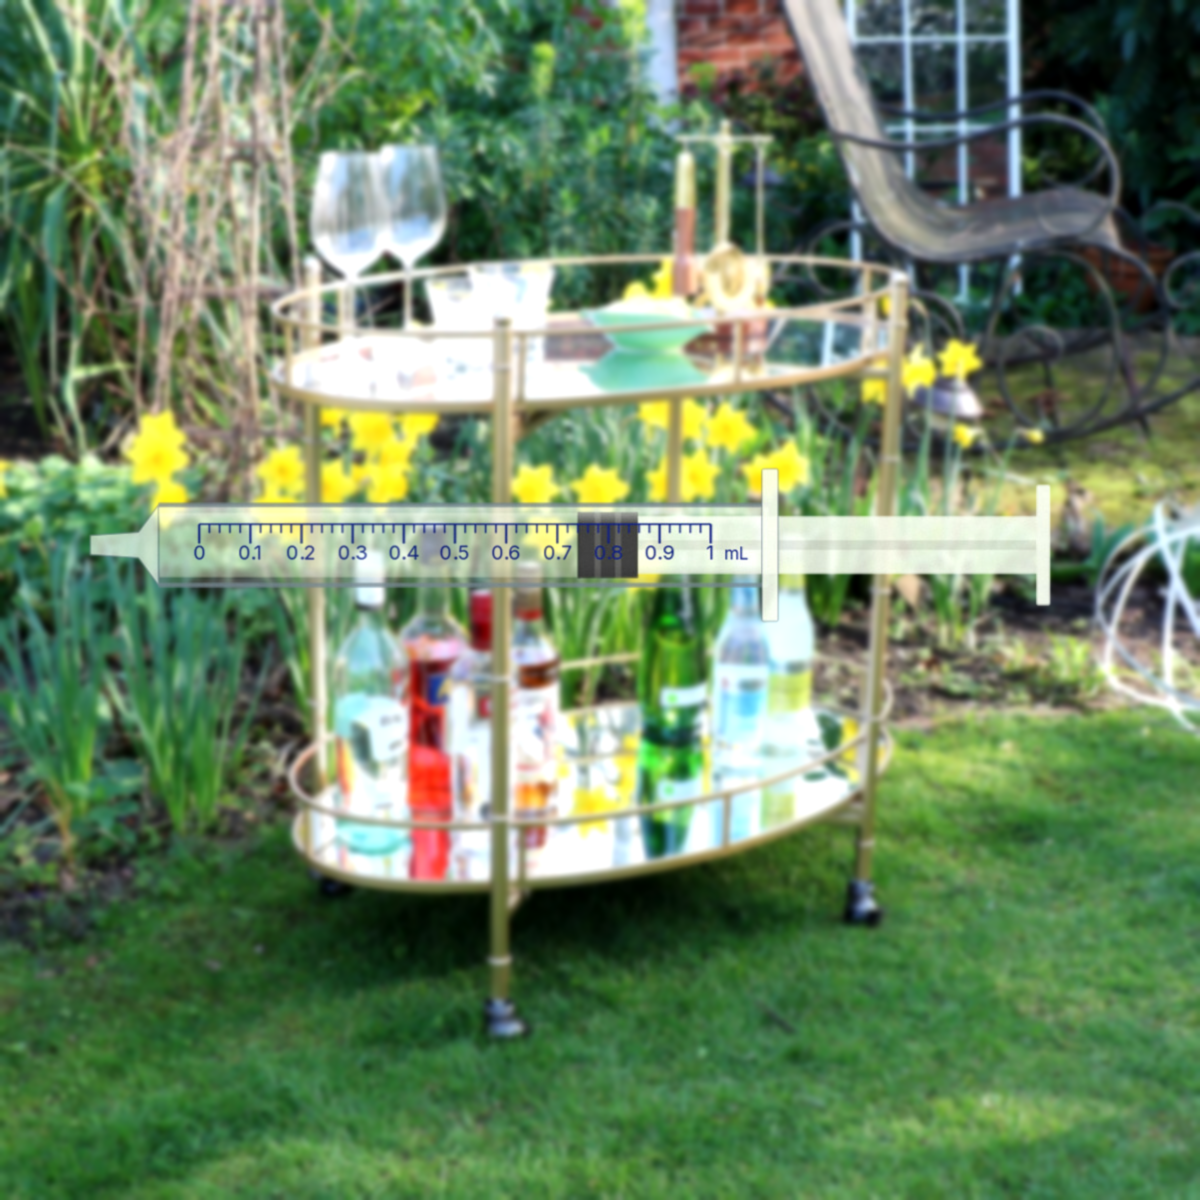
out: 0.74 mL
